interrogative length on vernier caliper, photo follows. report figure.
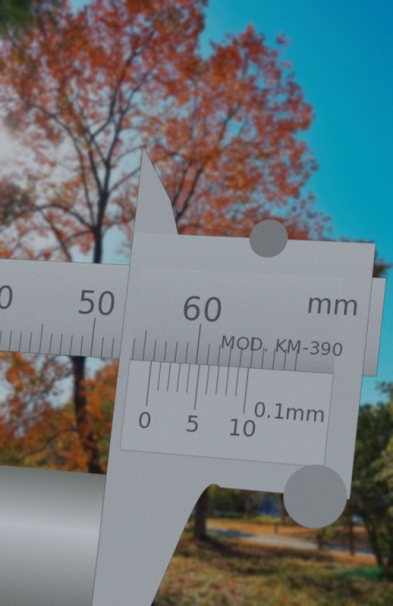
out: 55.8 mm
